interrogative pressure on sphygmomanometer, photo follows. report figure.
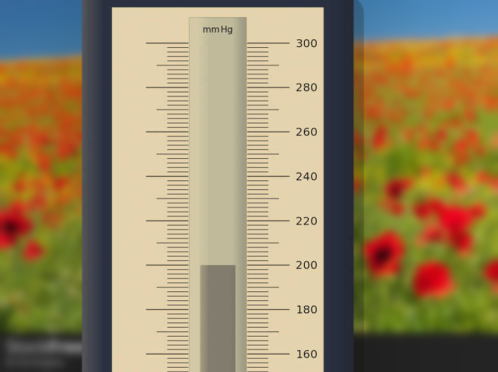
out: 200 mmHg
